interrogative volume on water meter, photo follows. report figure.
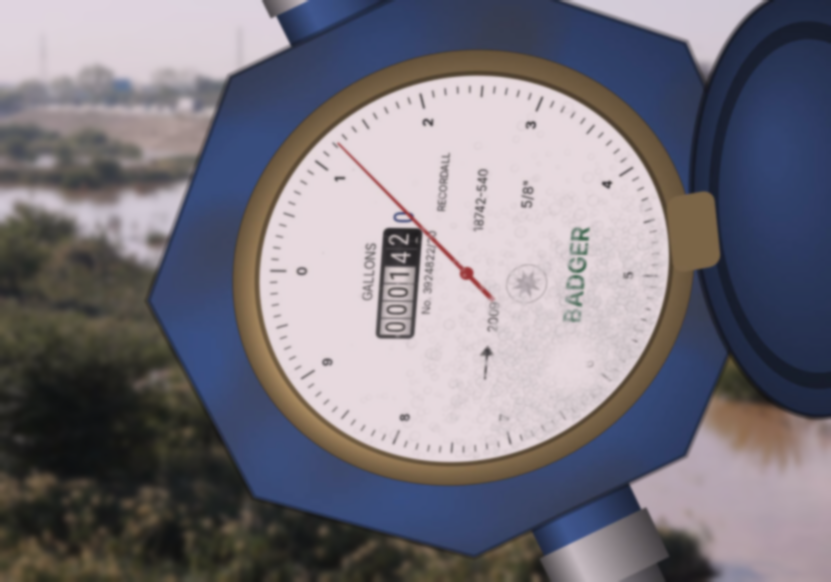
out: 1421.2 gal
